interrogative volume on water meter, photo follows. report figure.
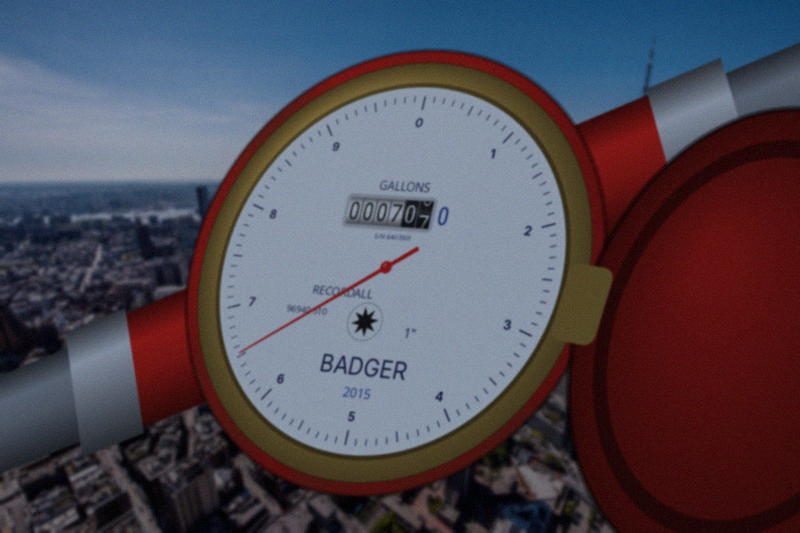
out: 7066.5 gal
